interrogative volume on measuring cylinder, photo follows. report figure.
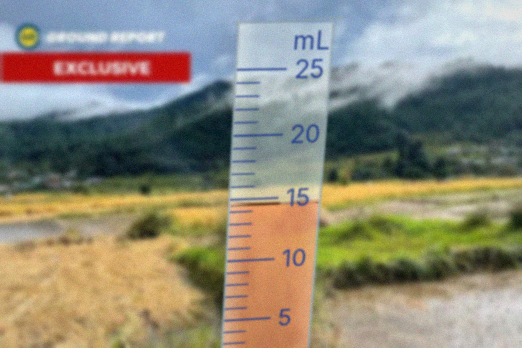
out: 14.5 mL
